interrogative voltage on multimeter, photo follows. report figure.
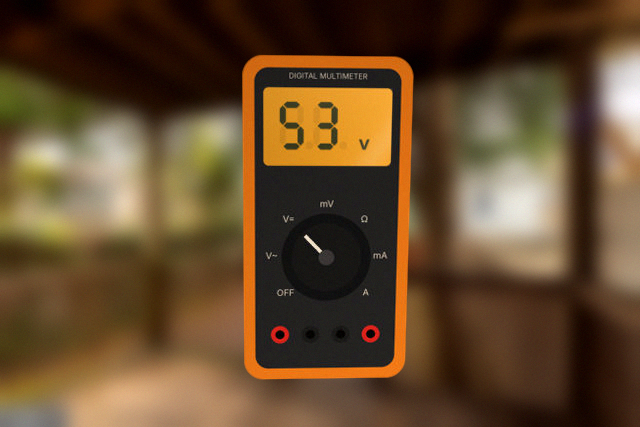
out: 53 V
